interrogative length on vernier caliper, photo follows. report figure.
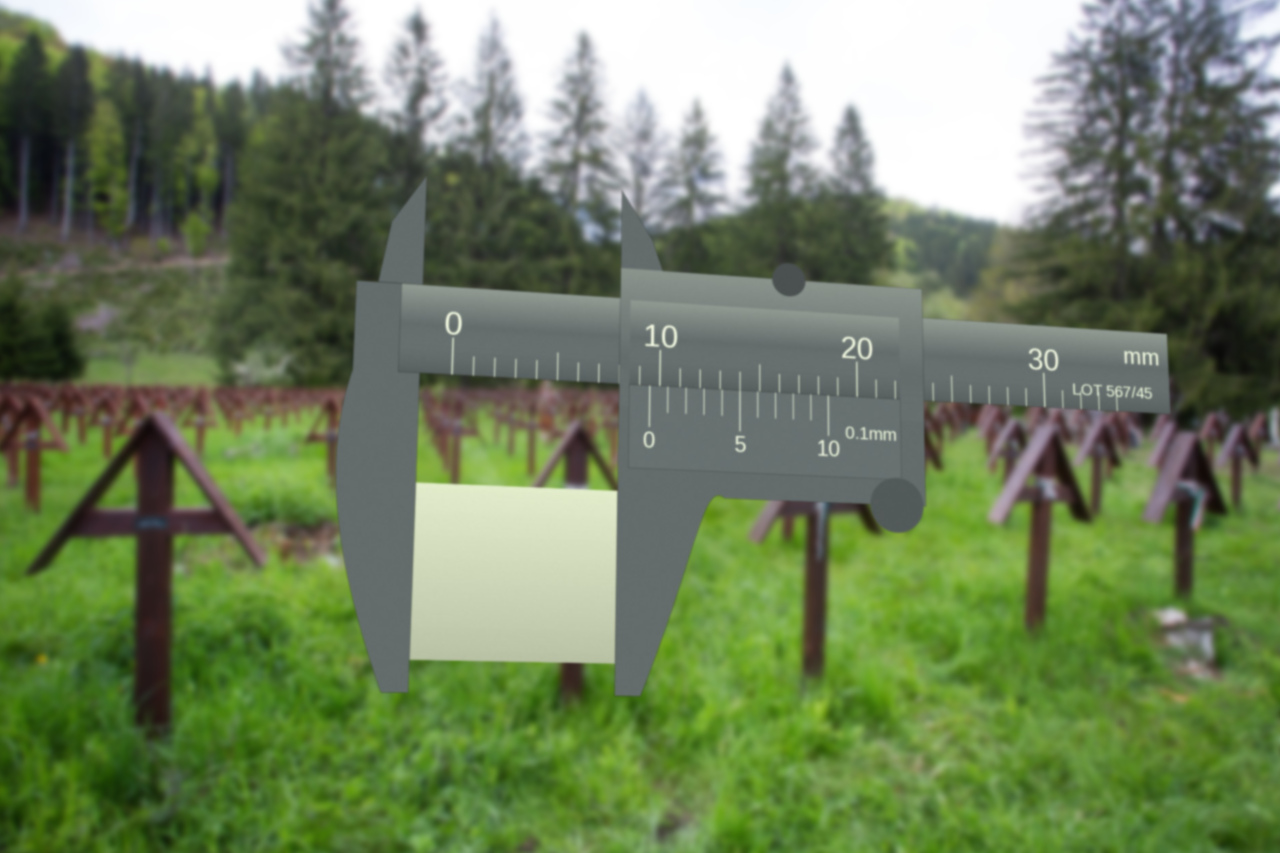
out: 9.5 mm
